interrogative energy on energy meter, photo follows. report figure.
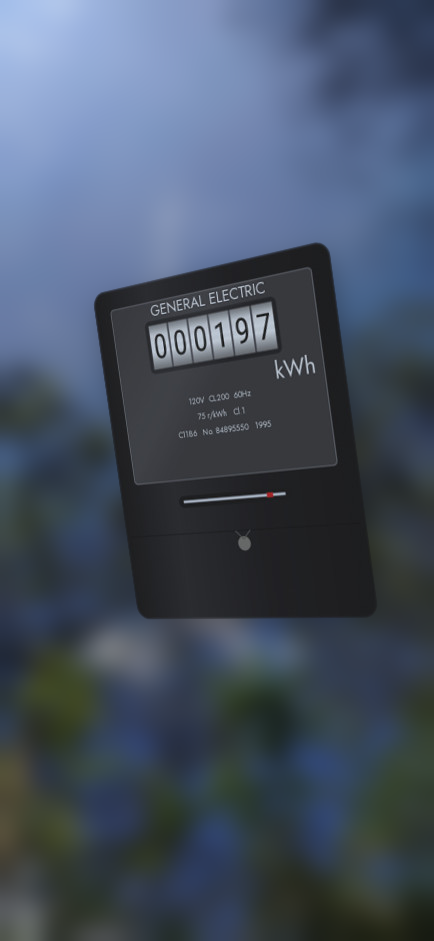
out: 197 kWh
